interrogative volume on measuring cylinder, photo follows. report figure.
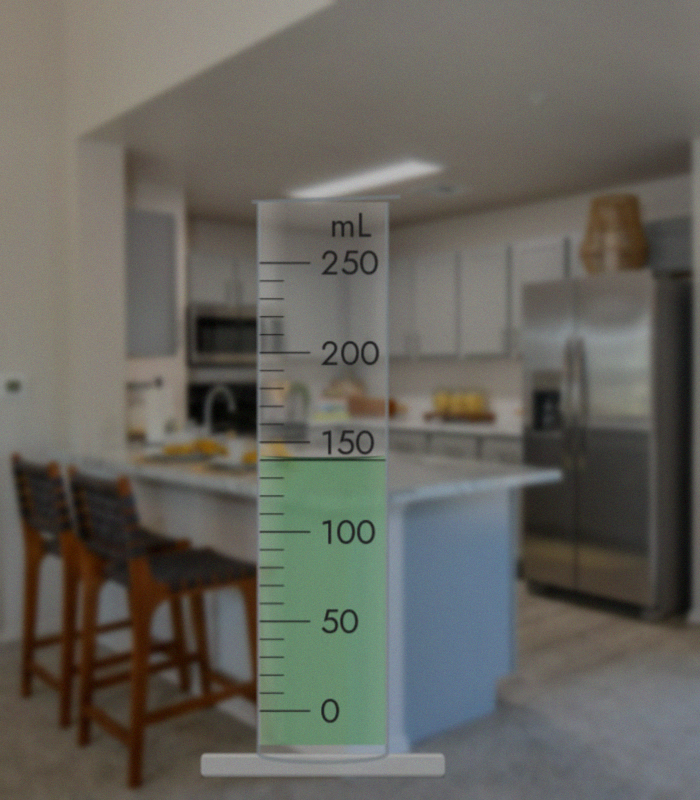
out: 140 mL
